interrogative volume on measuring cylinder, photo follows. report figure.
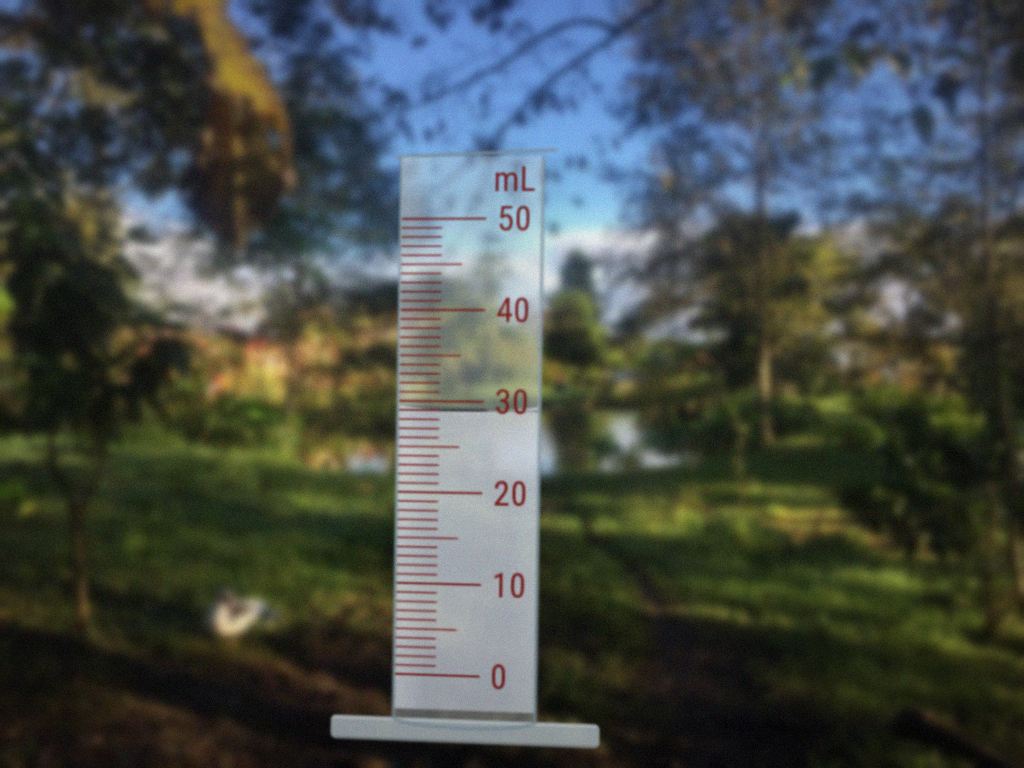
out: 29 mL
